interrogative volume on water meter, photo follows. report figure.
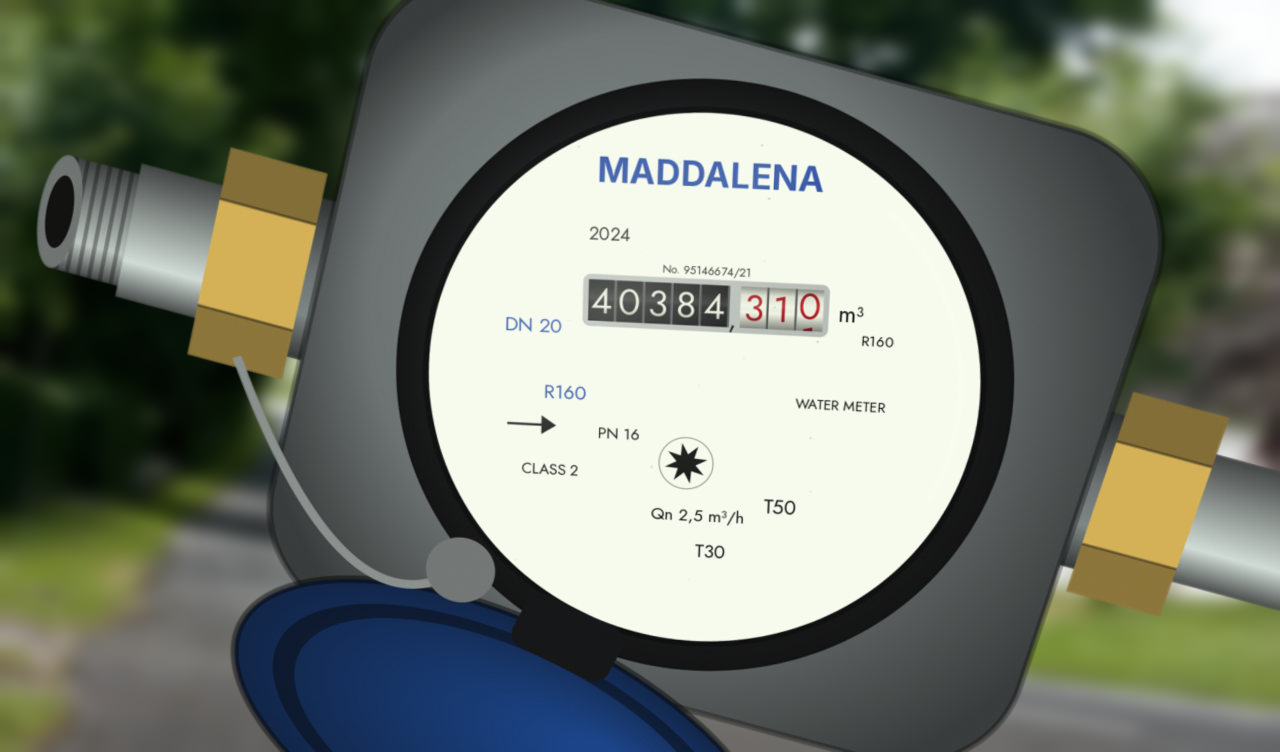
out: 40384.310 m³
